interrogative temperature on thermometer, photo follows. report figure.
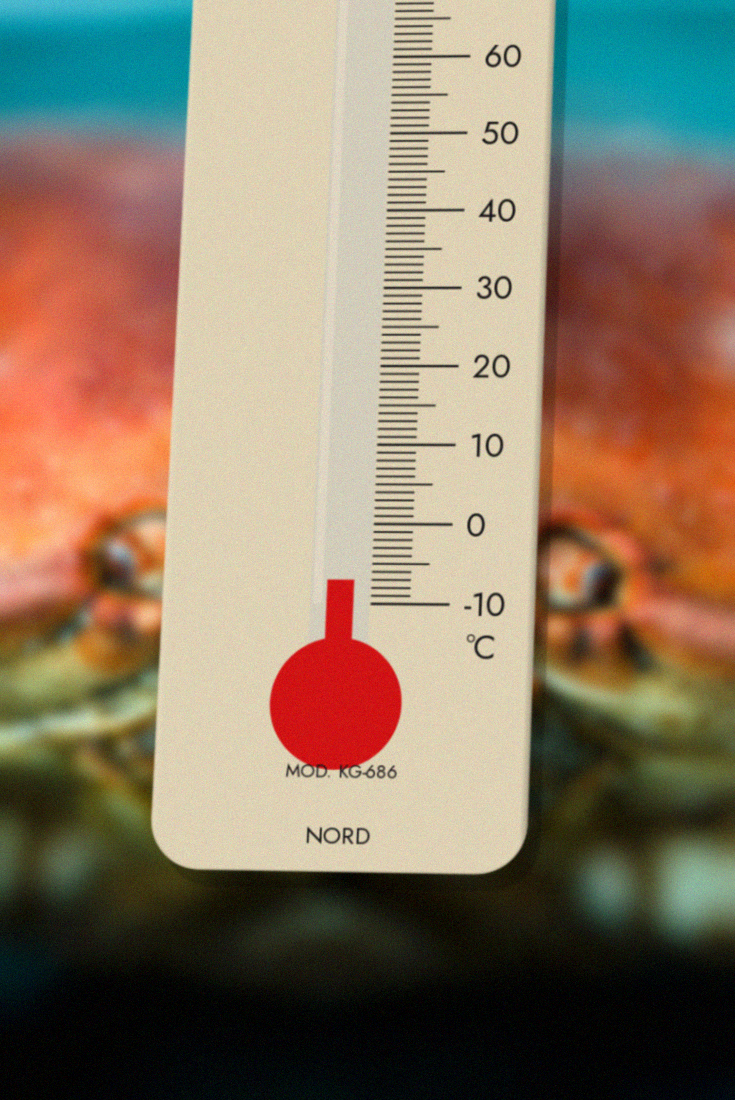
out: -7 °C
